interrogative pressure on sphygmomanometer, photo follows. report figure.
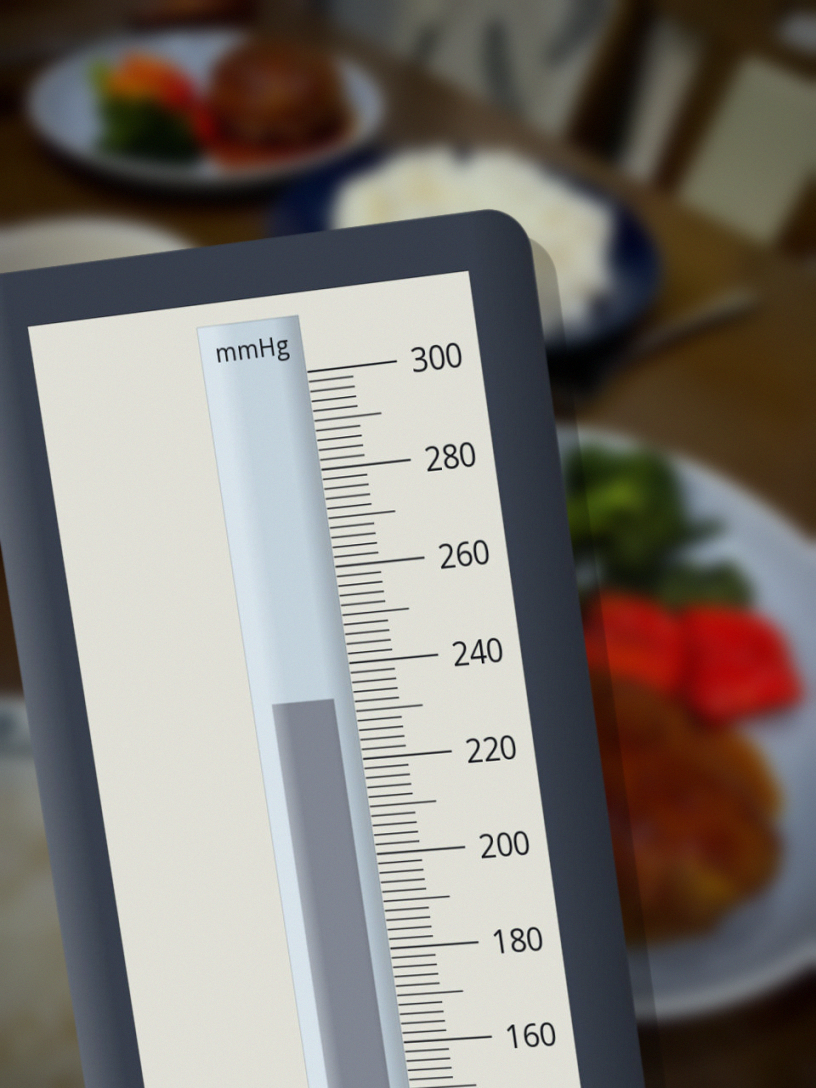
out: 233 mmHg
